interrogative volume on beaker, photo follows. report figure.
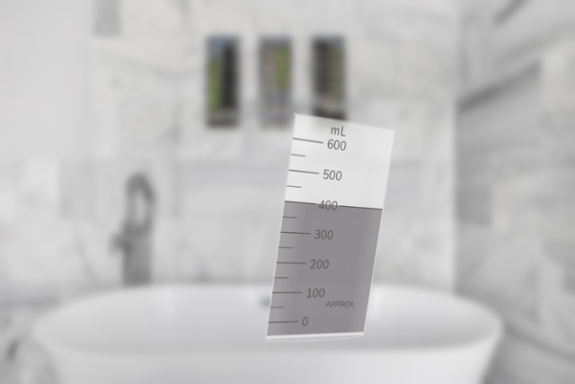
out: 400 mL
